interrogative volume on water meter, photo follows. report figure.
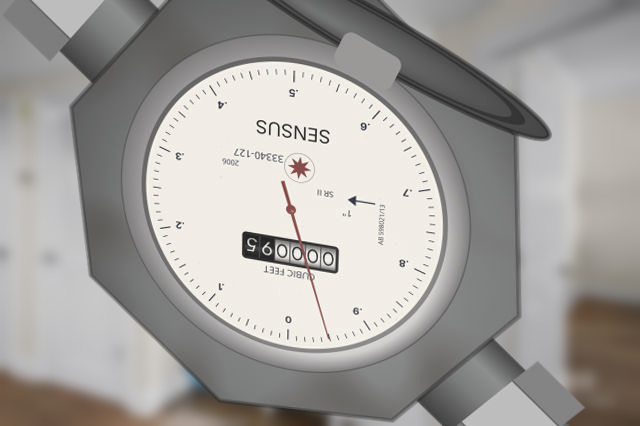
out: 94.95 ft³
